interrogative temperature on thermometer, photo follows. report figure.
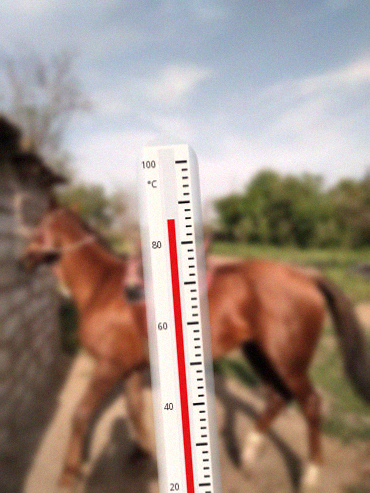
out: 86 °C
